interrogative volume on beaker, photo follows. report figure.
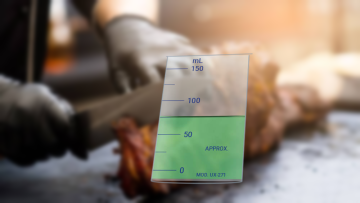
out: 75 mL
